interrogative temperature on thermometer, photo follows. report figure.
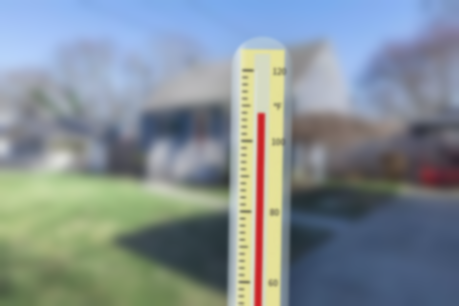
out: 108 °F
